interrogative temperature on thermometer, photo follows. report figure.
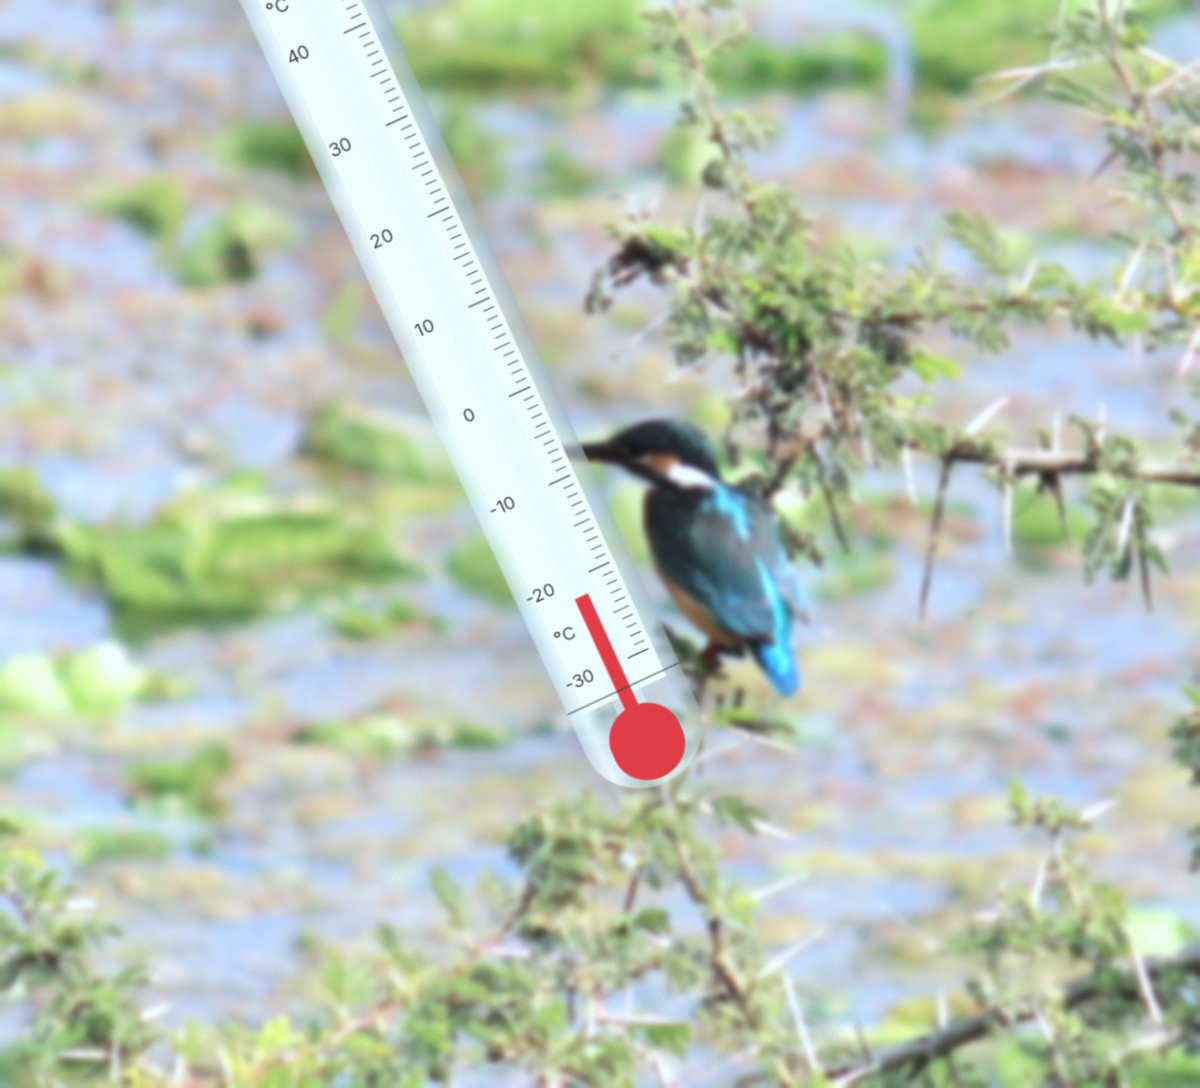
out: -22 °C
